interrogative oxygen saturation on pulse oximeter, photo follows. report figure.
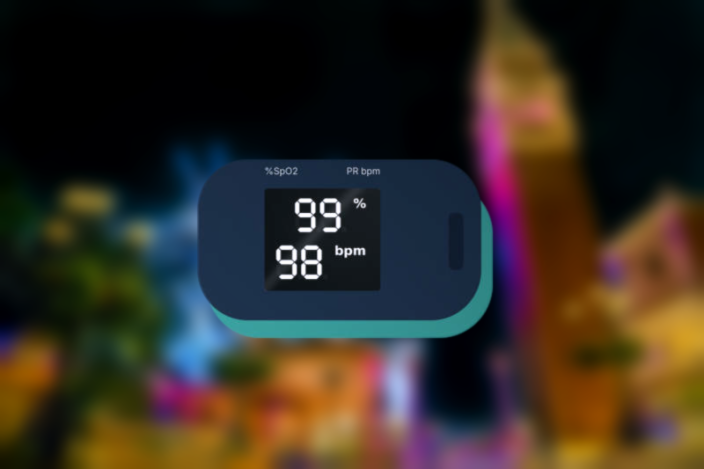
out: 99 %
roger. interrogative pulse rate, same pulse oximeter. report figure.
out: 98 bpm
